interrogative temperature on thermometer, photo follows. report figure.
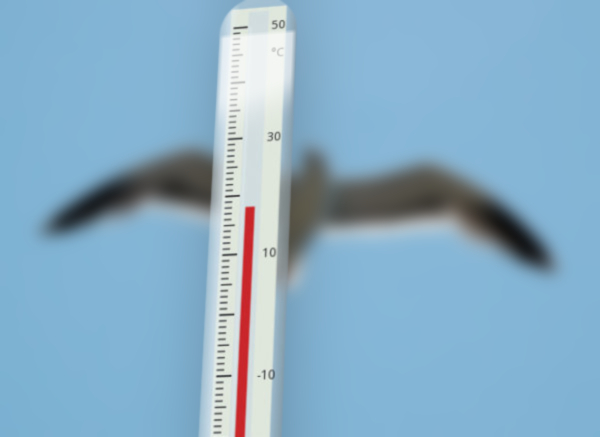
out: 18 °C
